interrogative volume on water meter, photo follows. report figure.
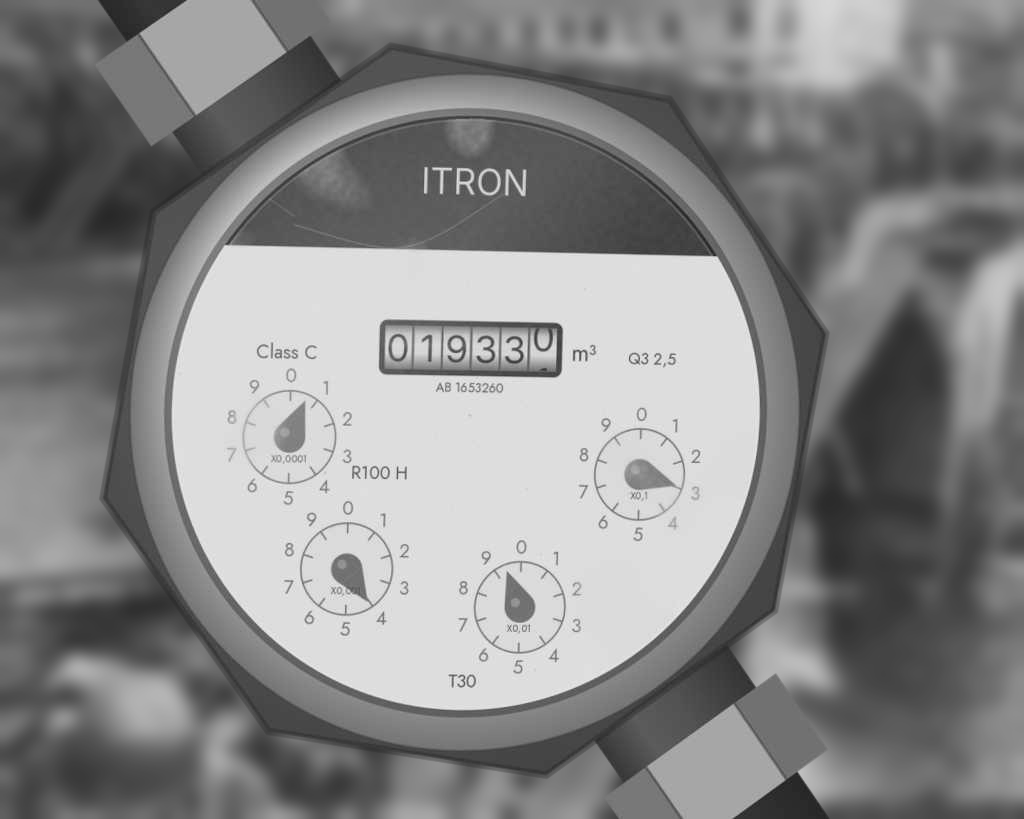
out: 19330.2940 m³
